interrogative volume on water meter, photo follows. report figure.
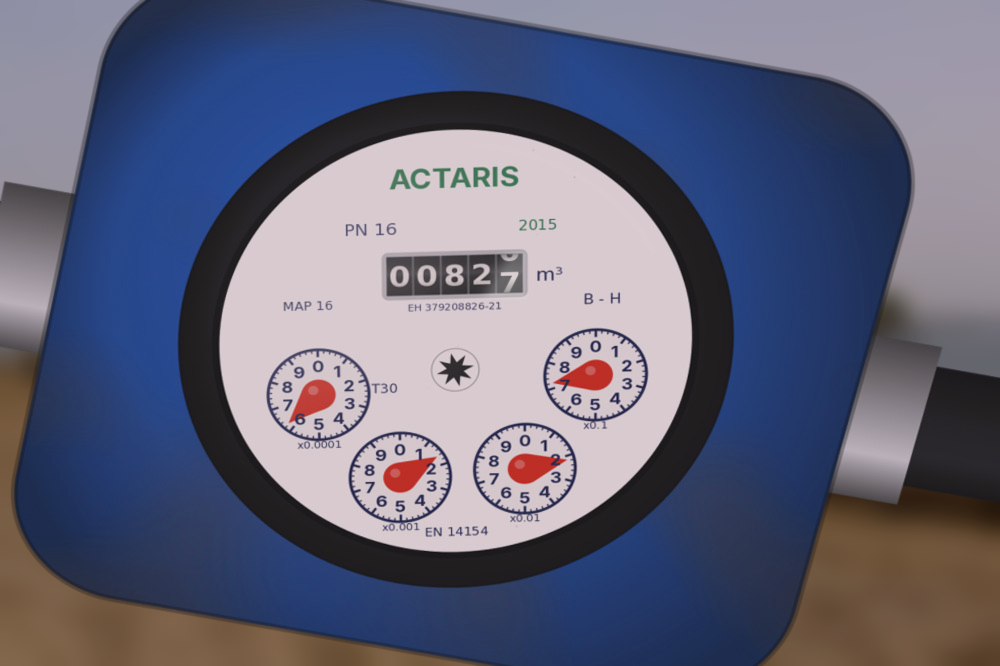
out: 826.7216 m³
